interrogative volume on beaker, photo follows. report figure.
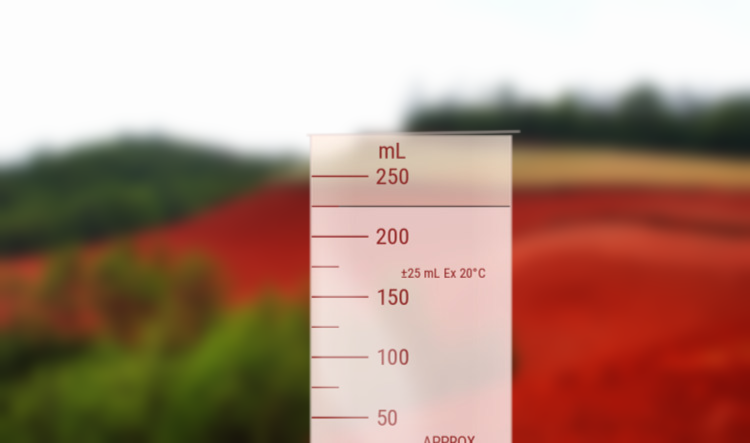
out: 225 mL
